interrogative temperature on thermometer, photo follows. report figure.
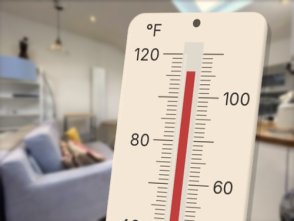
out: 112 °F
